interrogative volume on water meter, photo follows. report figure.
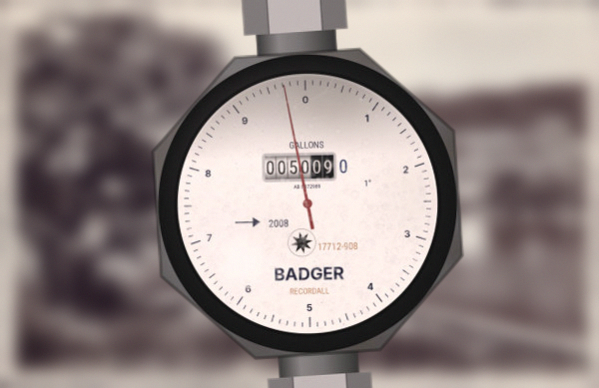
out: 50089.7 gal
